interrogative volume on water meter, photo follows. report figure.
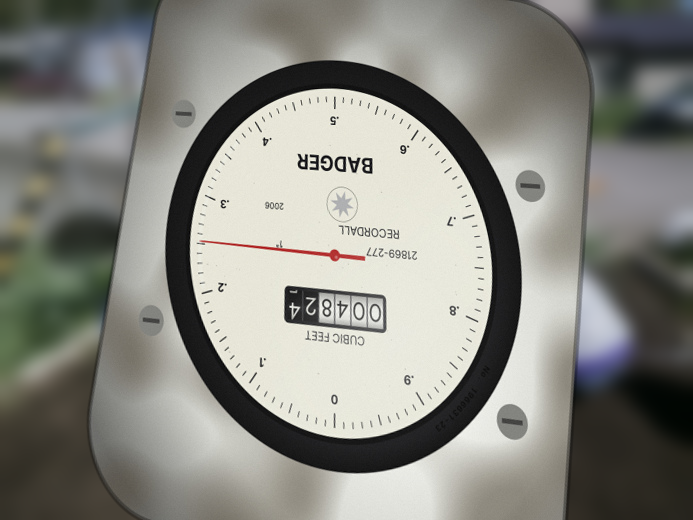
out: 4824.25 ft³
